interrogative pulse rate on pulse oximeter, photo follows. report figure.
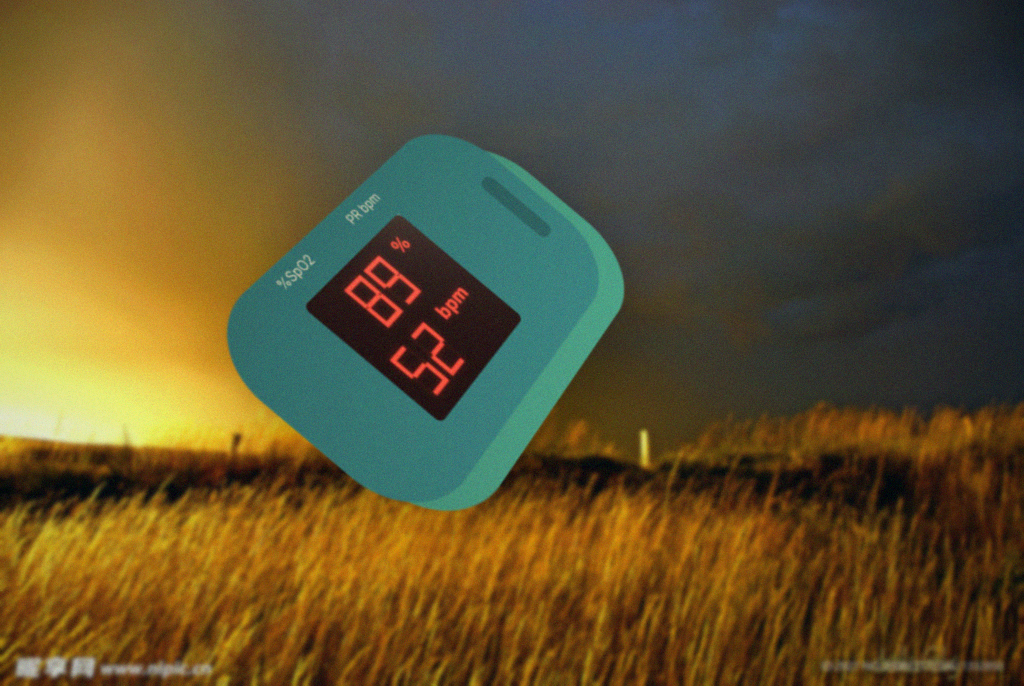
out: 52 bpm
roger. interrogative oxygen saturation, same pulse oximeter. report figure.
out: 89 %
